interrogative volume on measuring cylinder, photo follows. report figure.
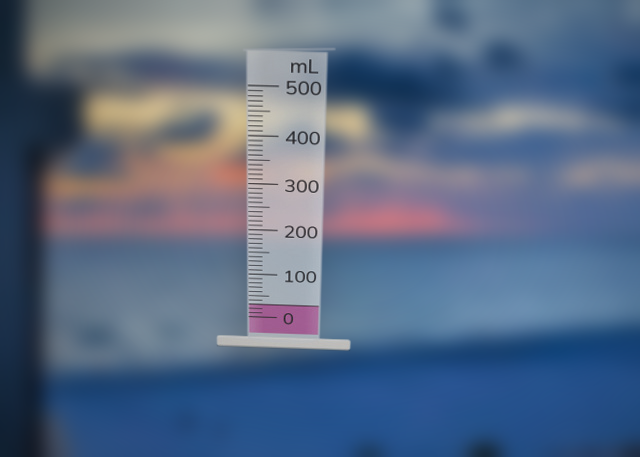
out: 30 mL
